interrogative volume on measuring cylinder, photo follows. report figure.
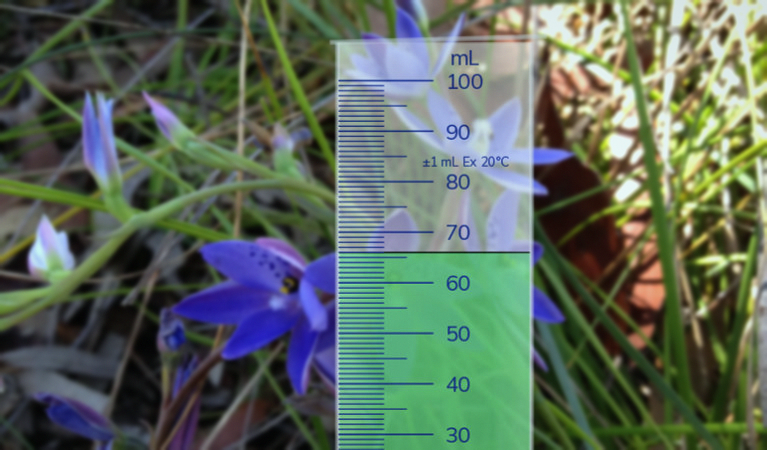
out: 66 mL
